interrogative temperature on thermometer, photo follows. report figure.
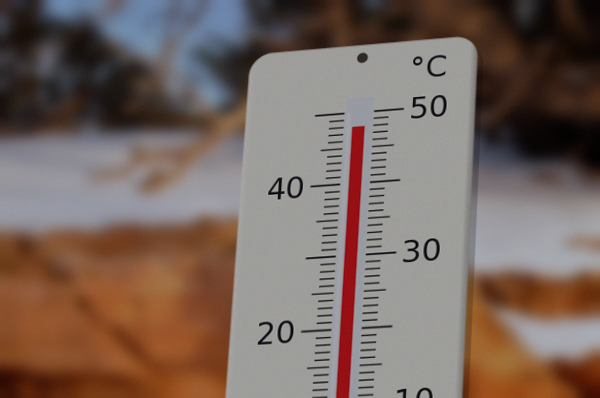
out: 48 °C
